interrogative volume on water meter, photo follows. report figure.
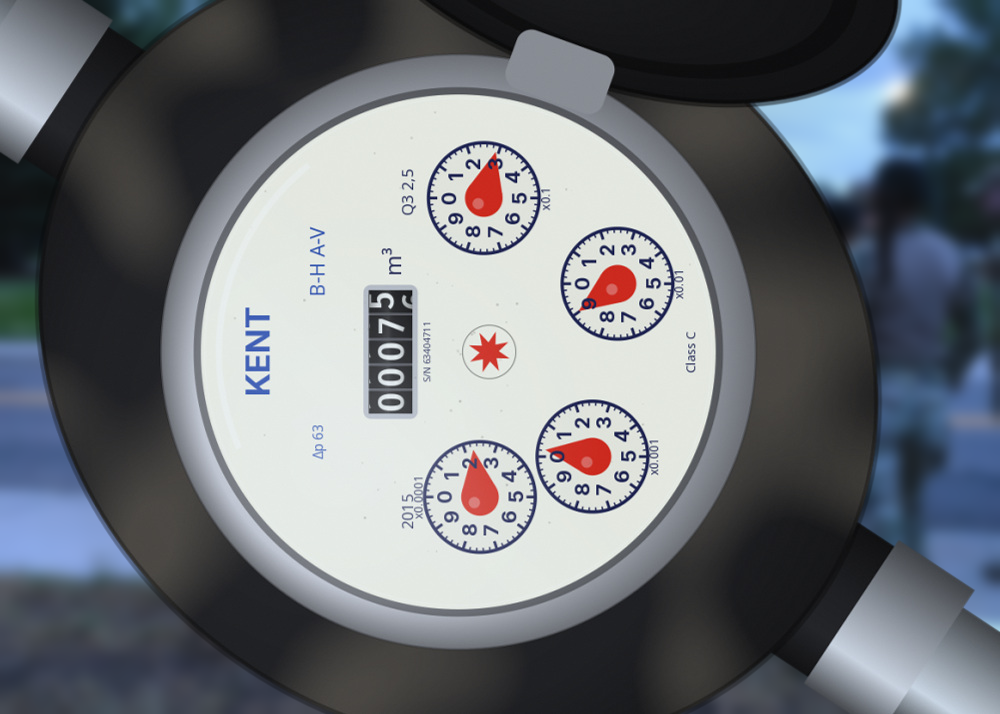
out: 75.2902 m³
